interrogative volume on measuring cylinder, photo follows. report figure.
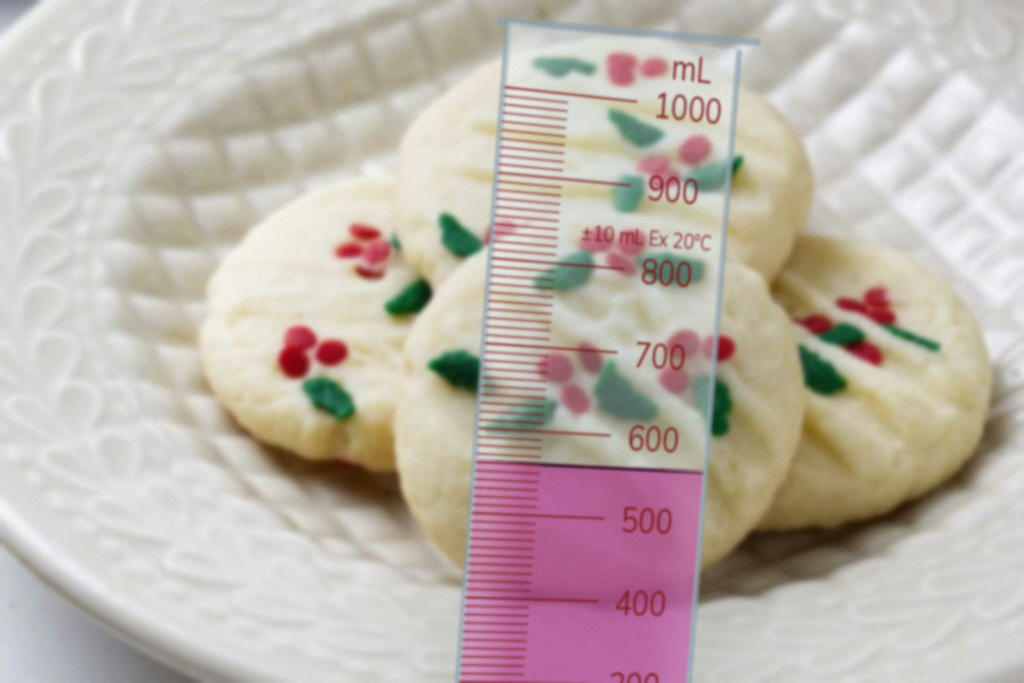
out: 560 mL
